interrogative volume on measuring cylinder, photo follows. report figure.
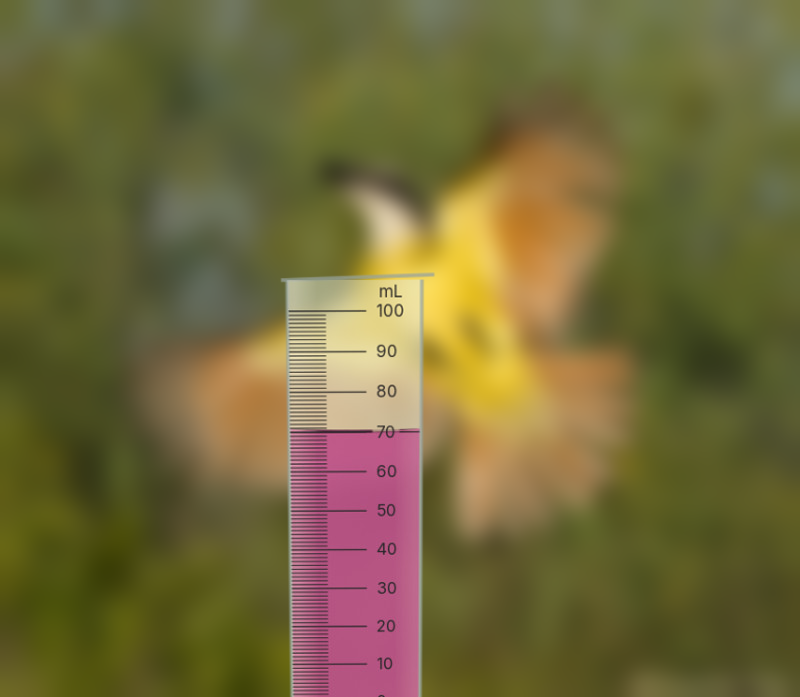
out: 70 mL
